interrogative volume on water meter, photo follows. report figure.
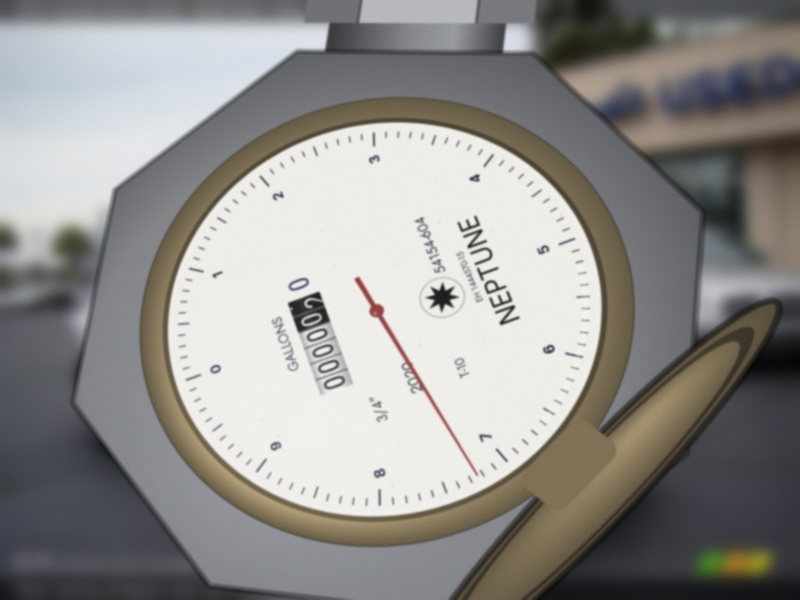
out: 17.2 gal
